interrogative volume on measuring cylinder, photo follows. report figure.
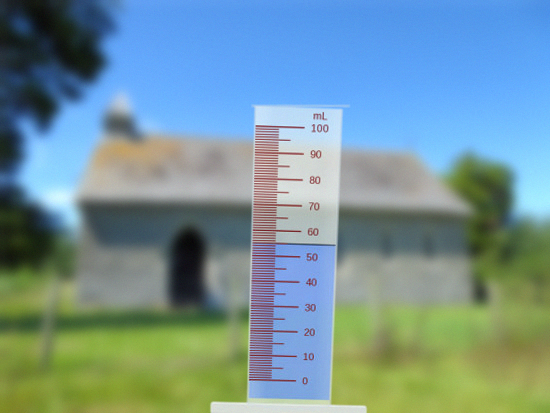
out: 55 mL
